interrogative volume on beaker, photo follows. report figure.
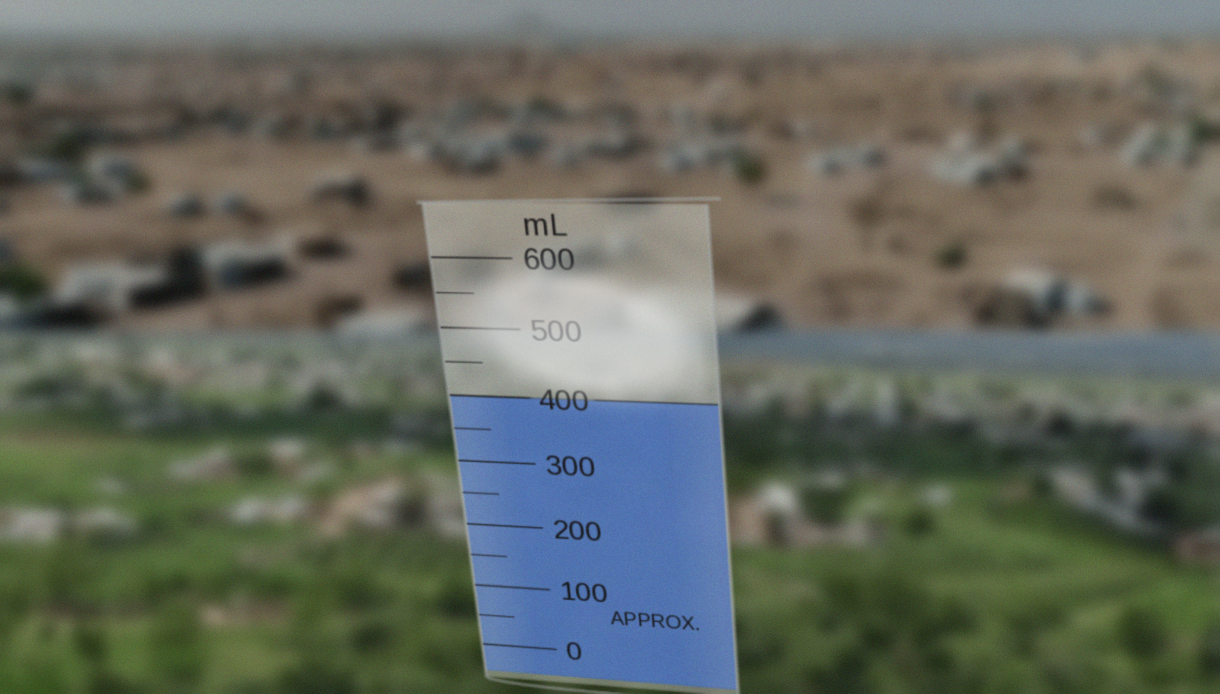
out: 400 mL
